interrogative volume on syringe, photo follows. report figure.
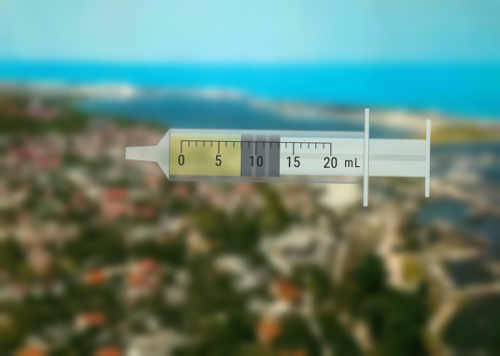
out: 8 mL
